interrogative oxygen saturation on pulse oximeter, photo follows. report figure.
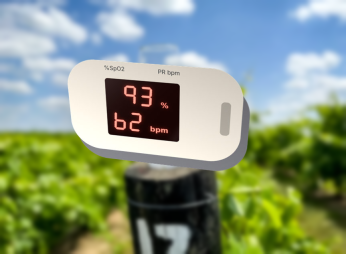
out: 93 %
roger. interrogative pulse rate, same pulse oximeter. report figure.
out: 62 bpm
